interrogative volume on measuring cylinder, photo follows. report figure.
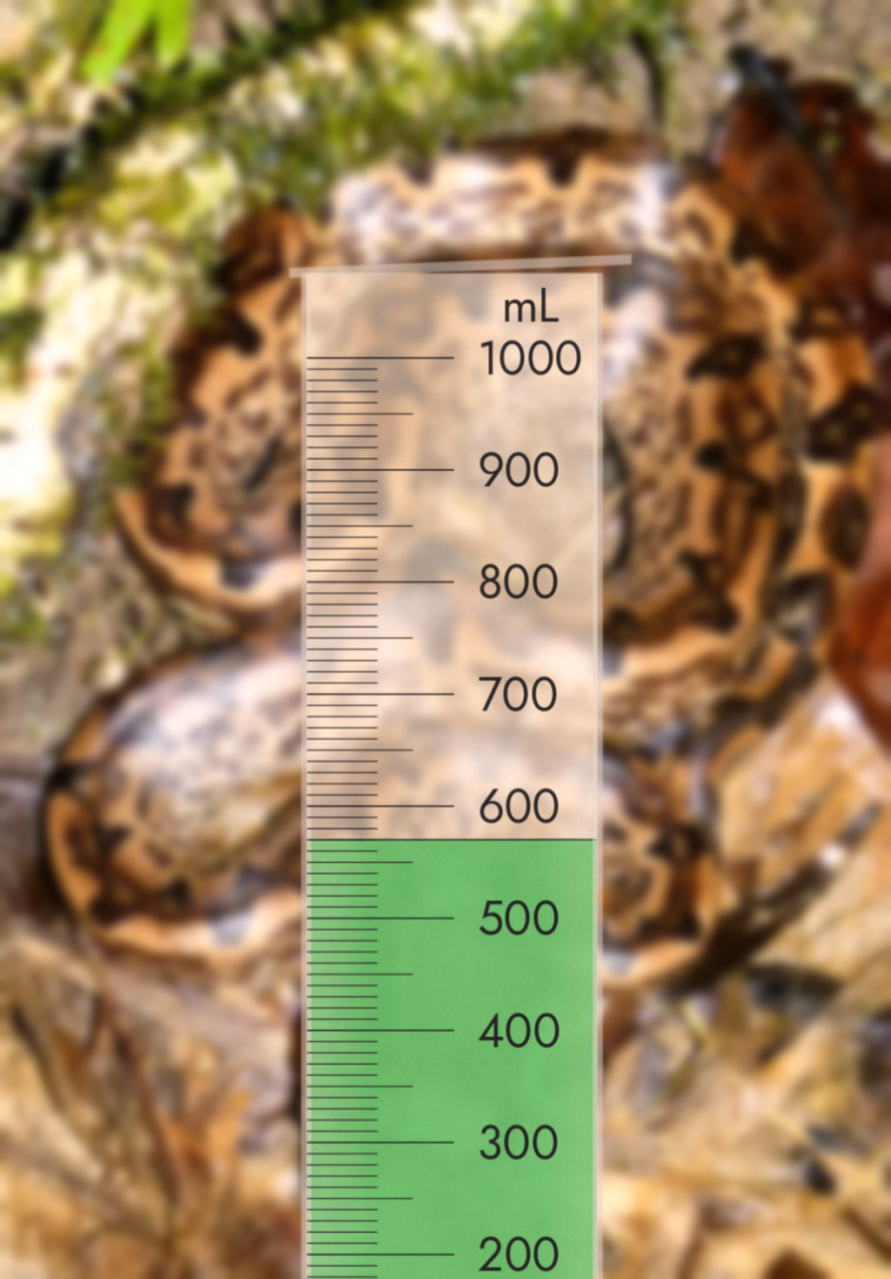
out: 570 mL
